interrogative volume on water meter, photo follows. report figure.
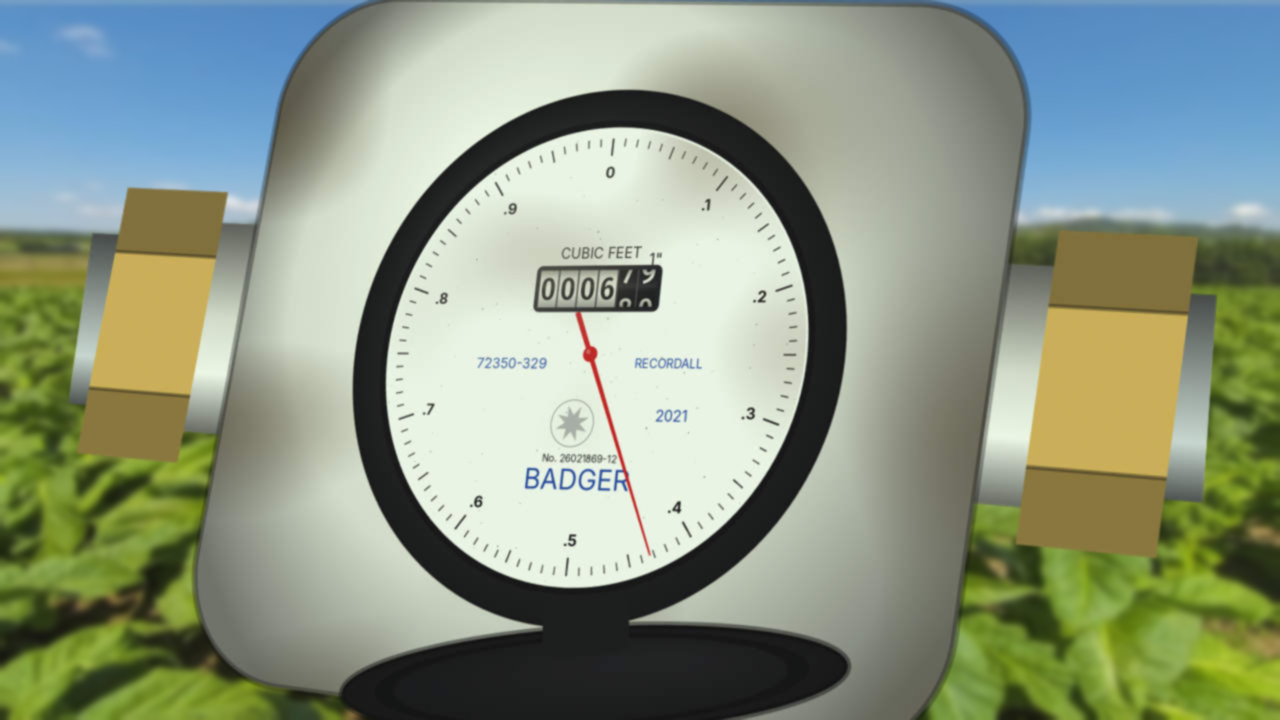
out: 679.43 ft³
